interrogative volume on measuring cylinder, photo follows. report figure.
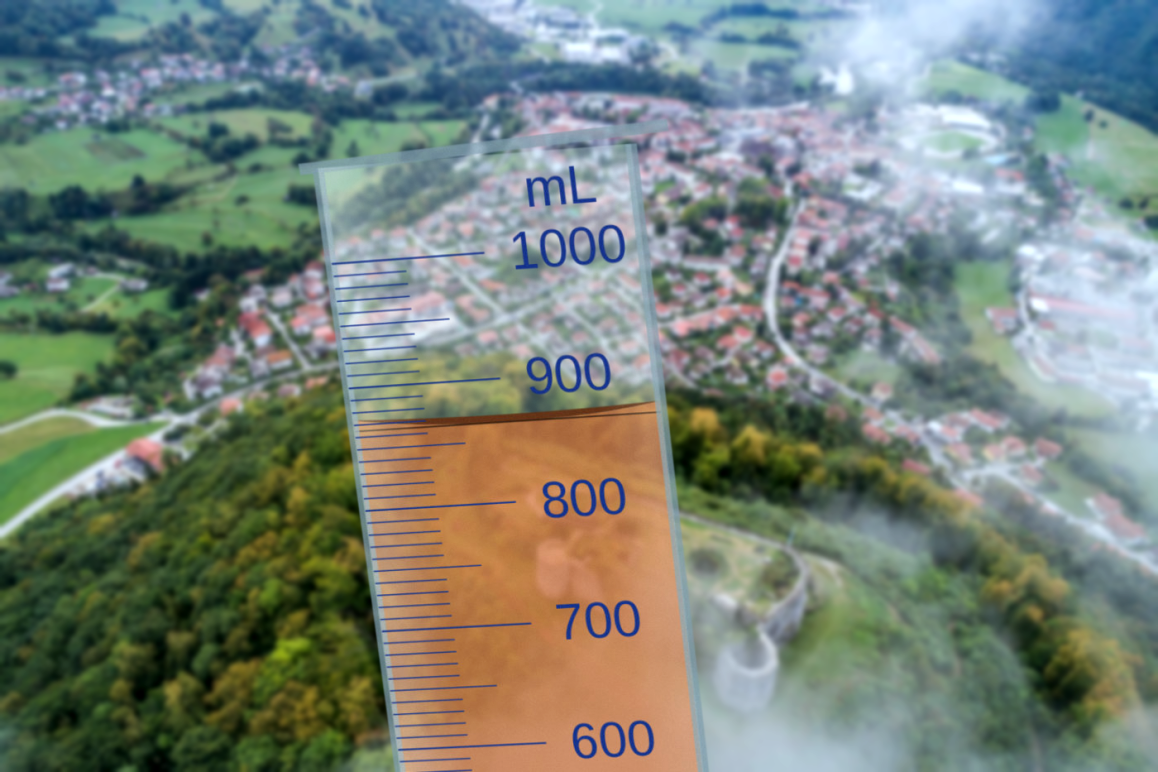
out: 865 mL
